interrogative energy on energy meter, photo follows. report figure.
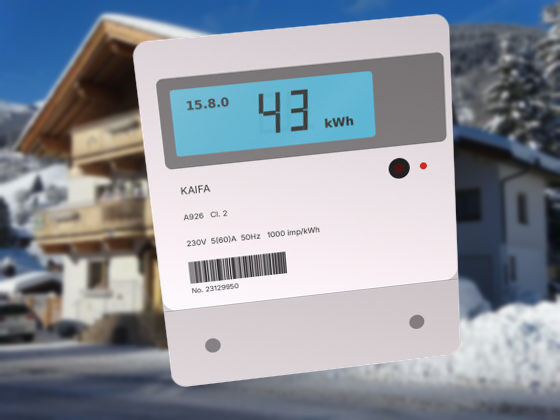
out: 43 kWh
